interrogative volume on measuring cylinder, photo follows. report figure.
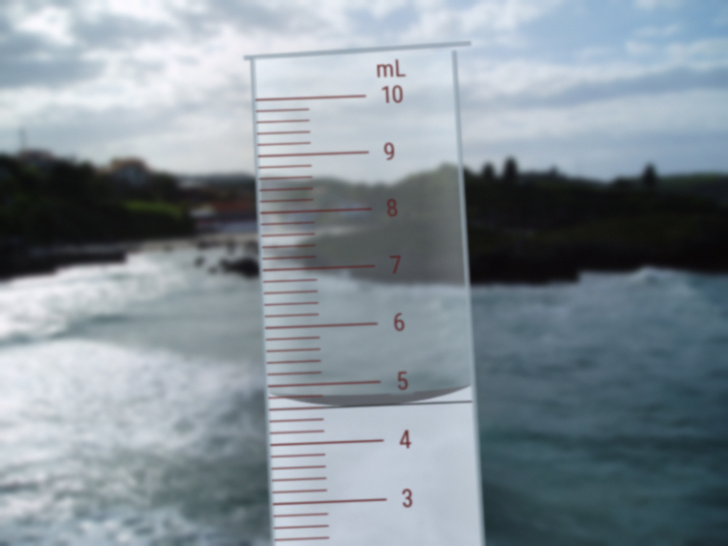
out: 4.6 mL
